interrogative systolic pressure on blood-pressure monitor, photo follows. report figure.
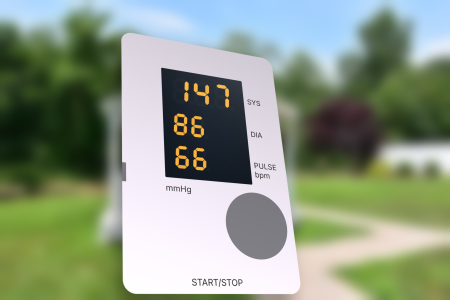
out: 147 mmHg
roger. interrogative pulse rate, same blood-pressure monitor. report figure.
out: 66 bpm
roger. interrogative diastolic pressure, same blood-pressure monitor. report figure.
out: 86 mmHg
